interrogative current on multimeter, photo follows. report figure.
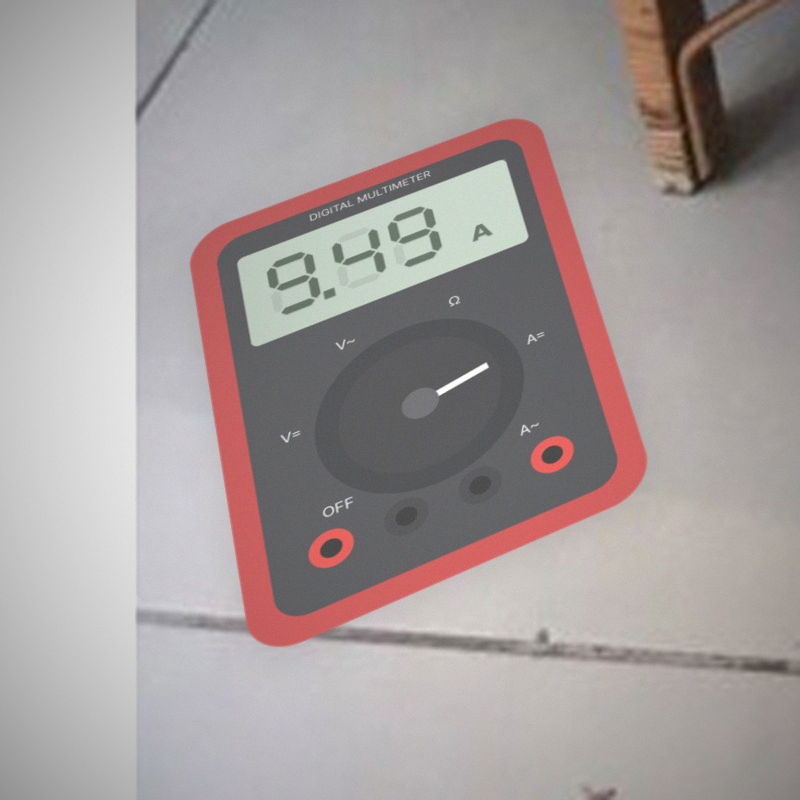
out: 9.49 A
